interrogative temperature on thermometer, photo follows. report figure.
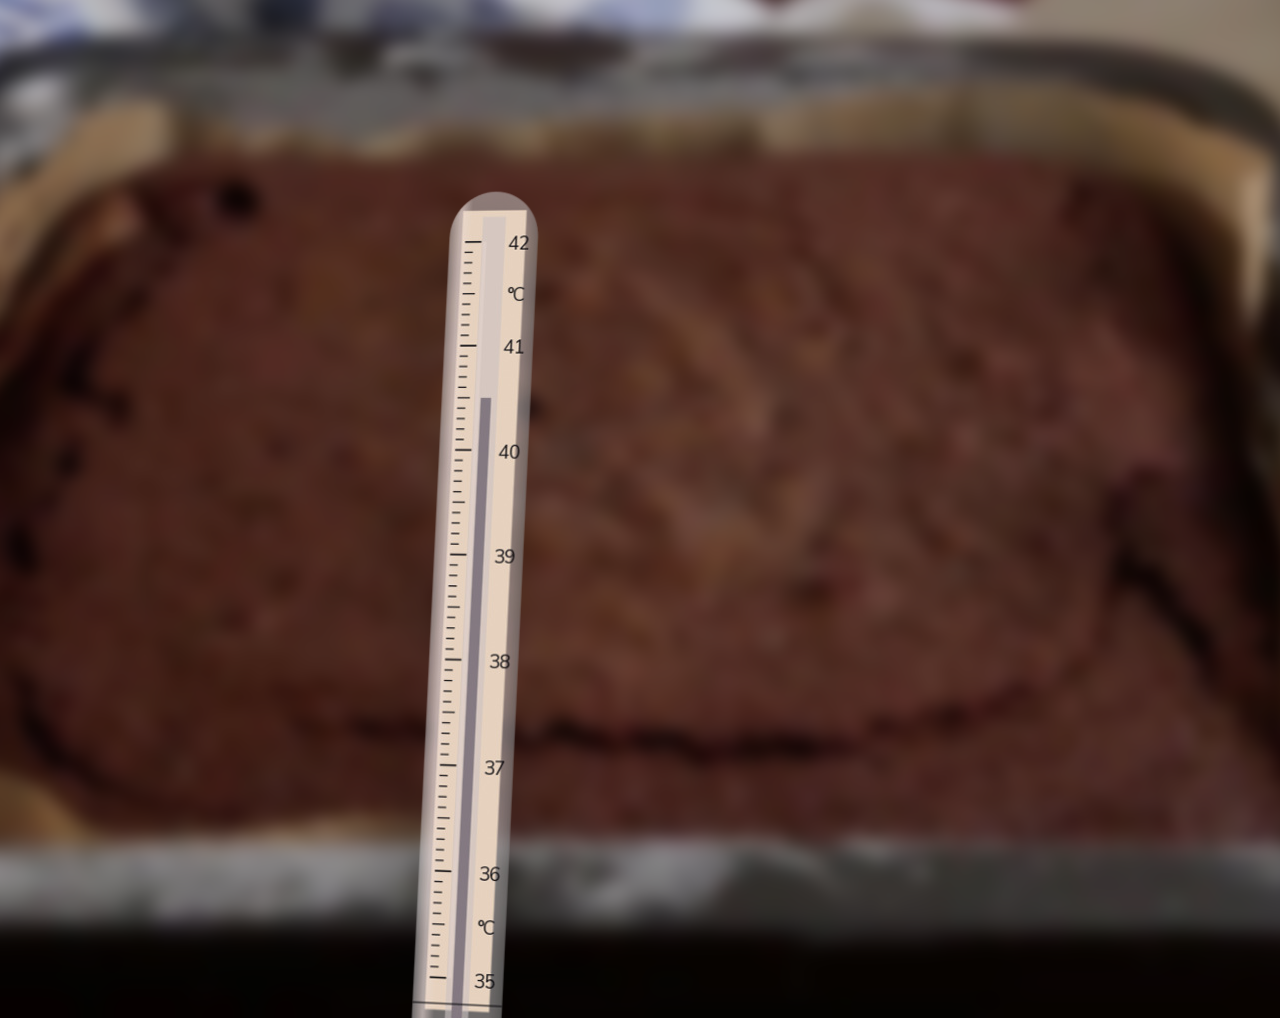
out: 40.5 °C
